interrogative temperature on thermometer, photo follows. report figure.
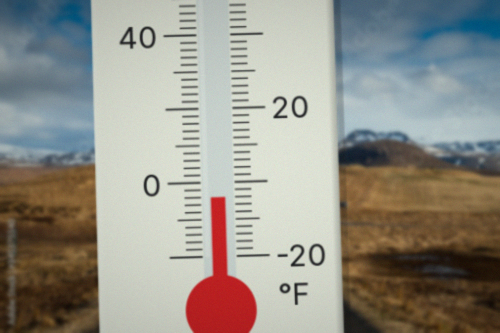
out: -4 °F
